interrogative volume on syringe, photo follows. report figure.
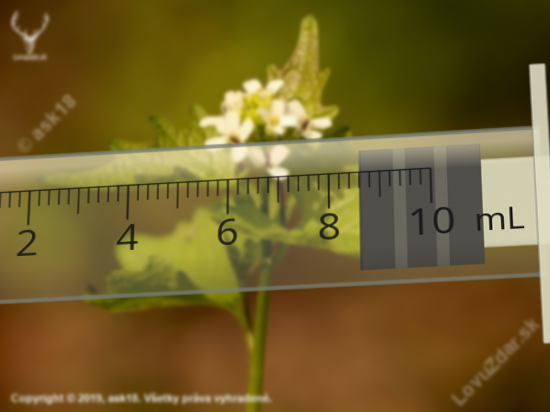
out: 8.6 mL
